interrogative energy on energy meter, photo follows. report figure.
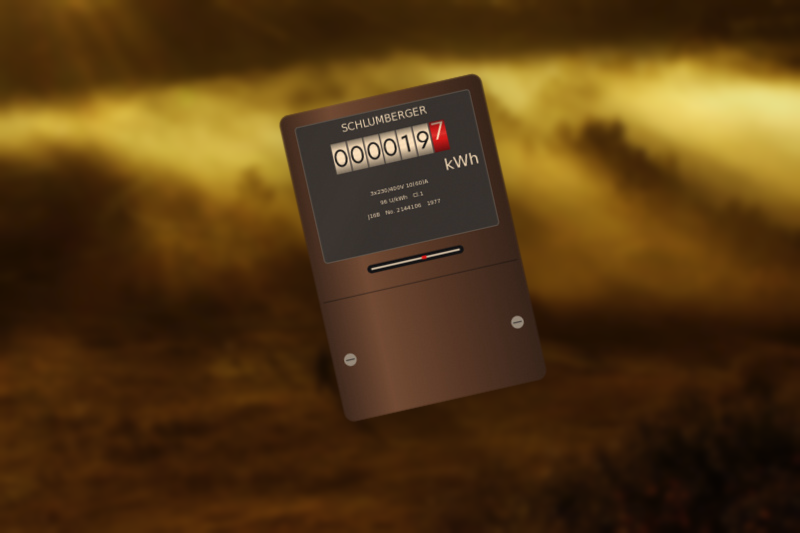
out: 19.7 kWh
